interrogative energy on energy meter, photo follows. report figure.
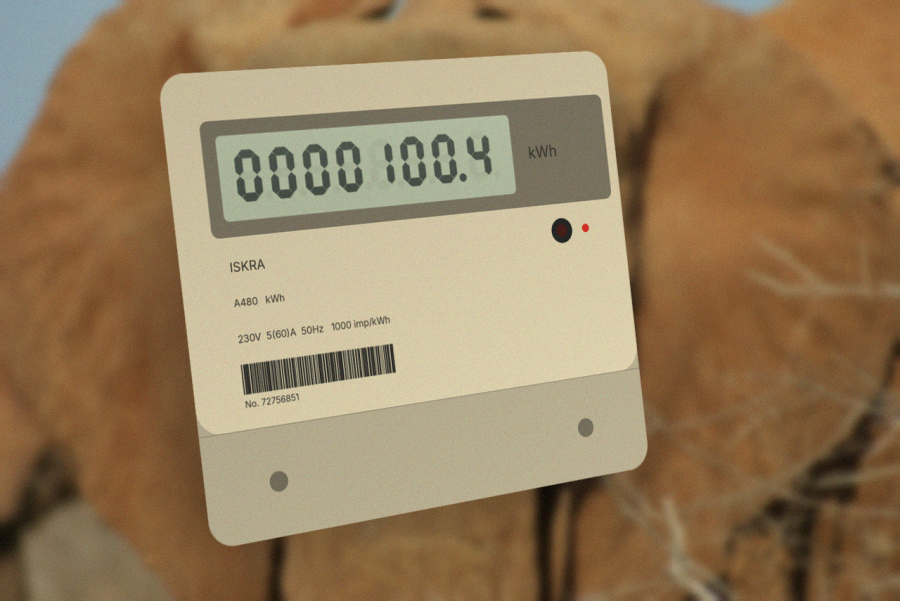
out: 100.4 kWh
